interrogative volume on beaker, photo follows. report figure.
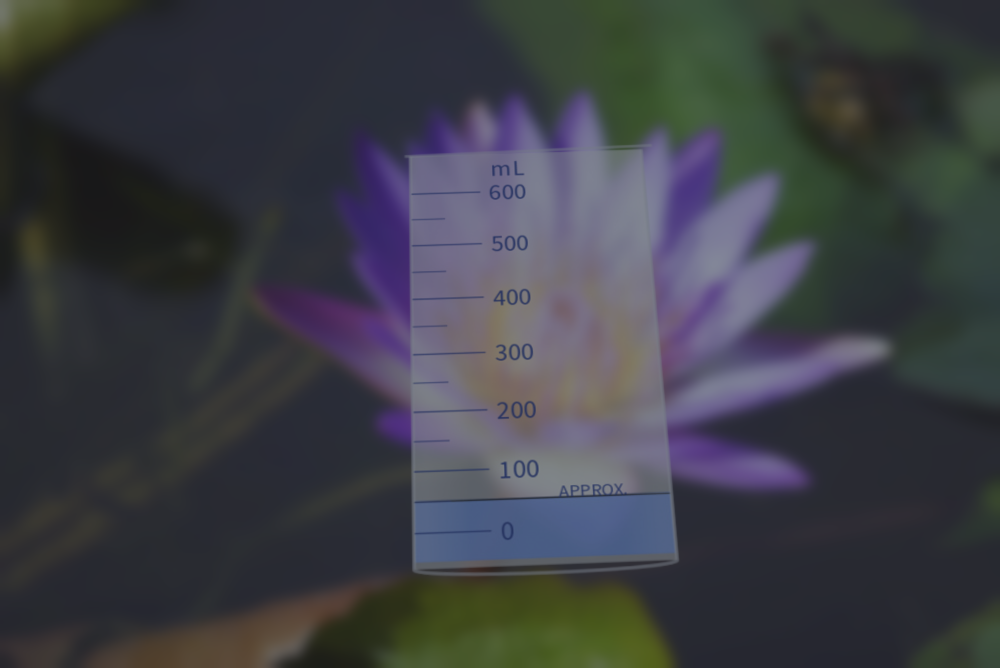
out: 50 mL
